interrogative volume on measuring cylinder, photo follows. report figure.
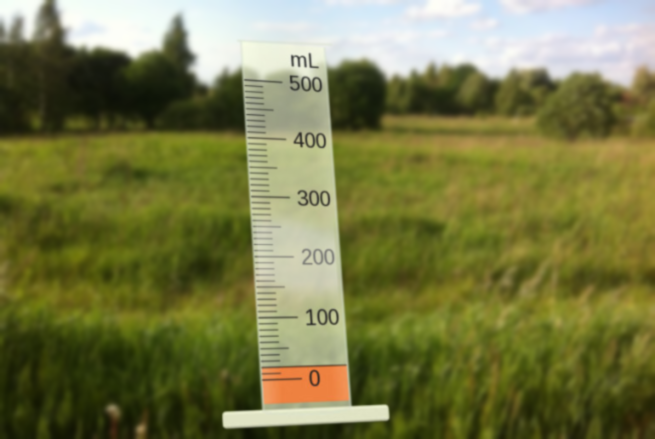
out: 20 mL
